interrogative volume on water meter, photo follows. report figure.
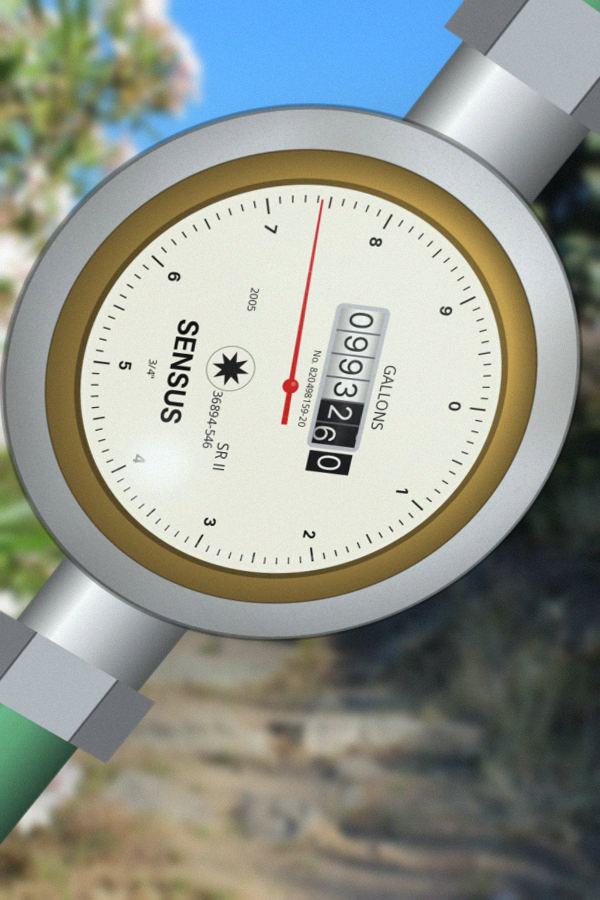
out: 993257.4 gal
